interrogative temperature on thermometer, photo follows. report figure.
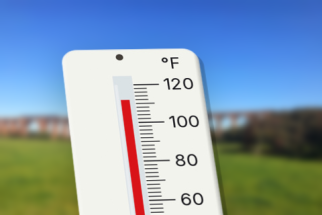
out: 112 °F
